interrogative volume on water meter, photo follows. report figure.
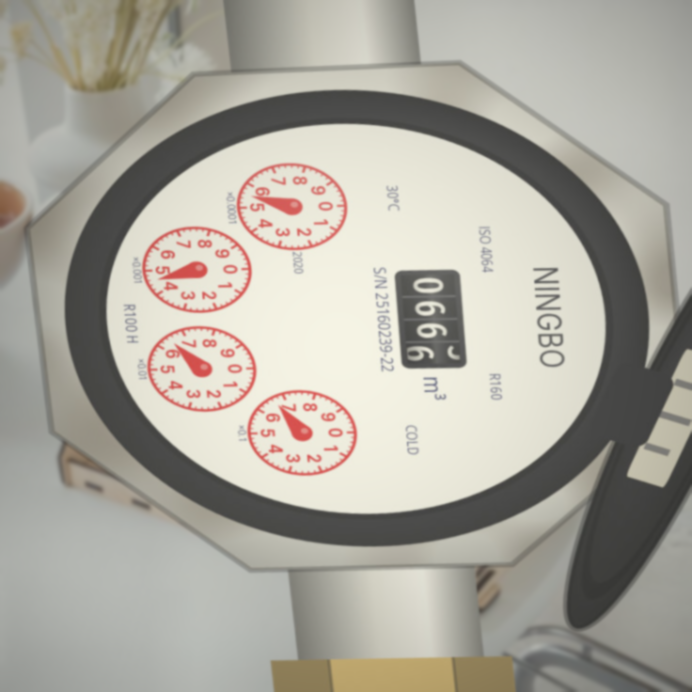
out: 665.6645 m³
